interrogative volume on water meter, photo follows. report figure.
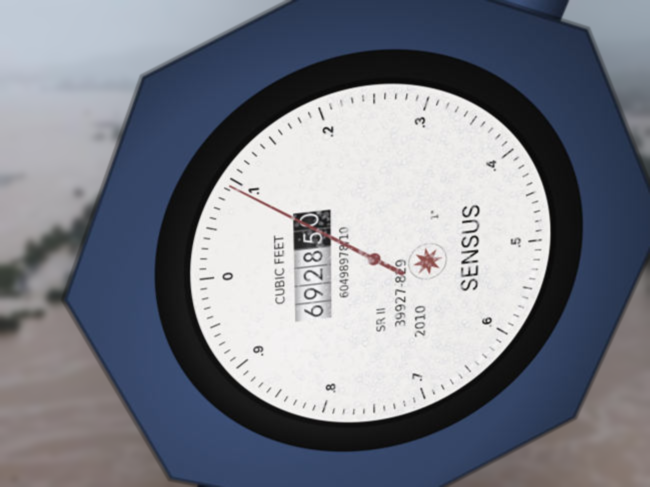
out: 692850.09 ft³
